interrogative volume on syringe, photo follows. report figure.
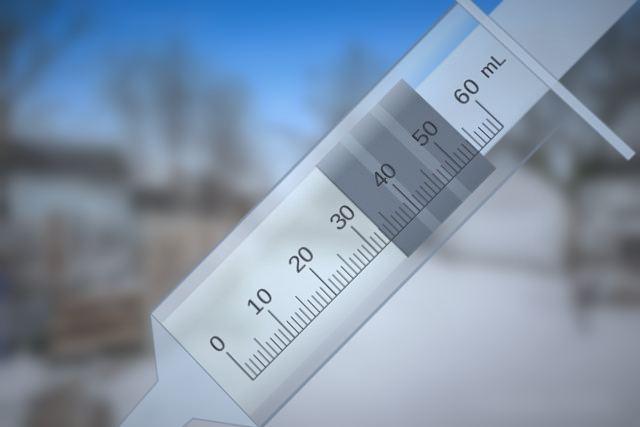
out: 33 mL
